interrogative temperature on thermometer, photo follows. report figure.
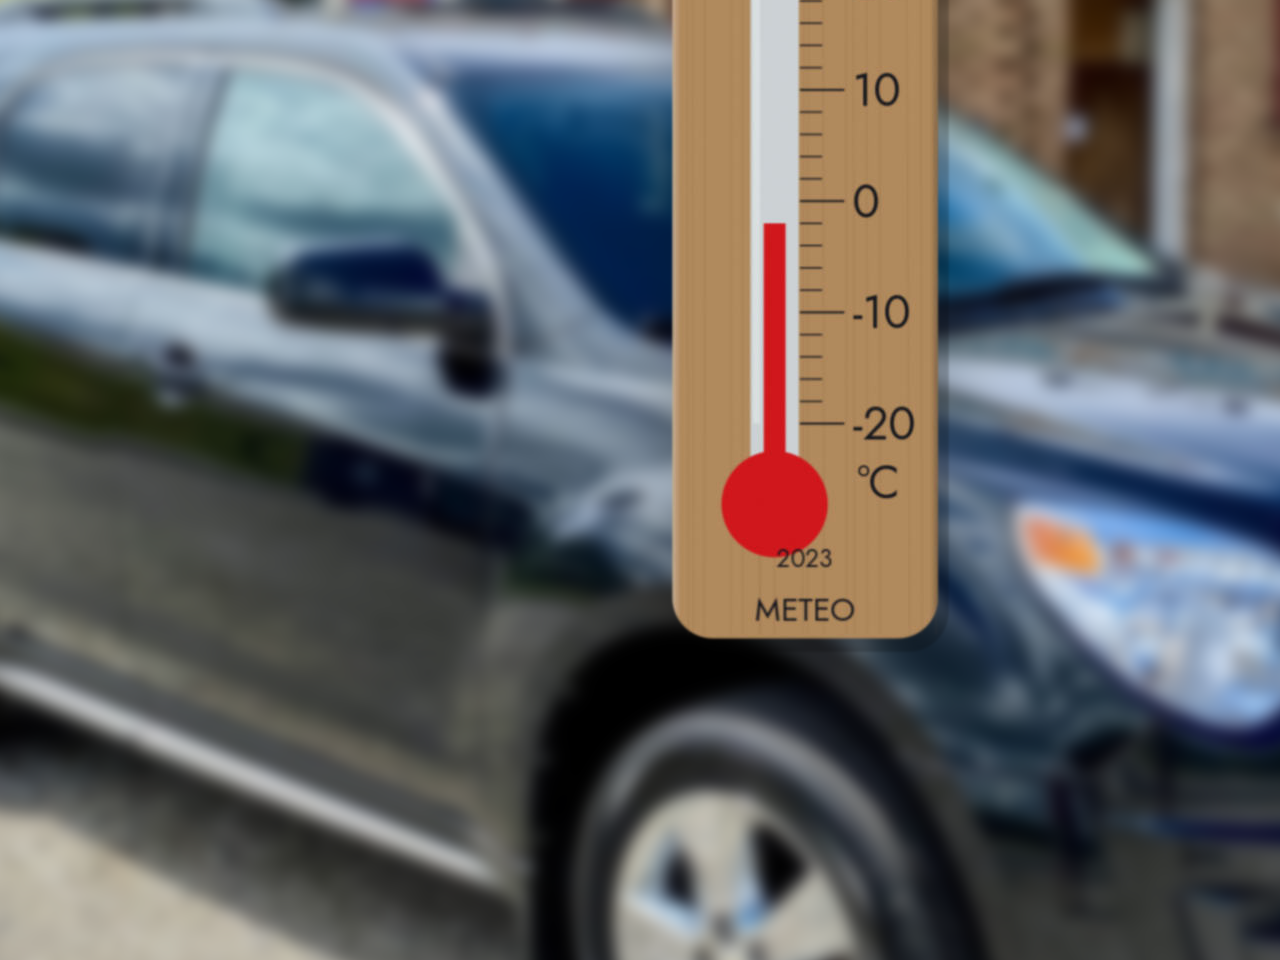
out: -2 °C
